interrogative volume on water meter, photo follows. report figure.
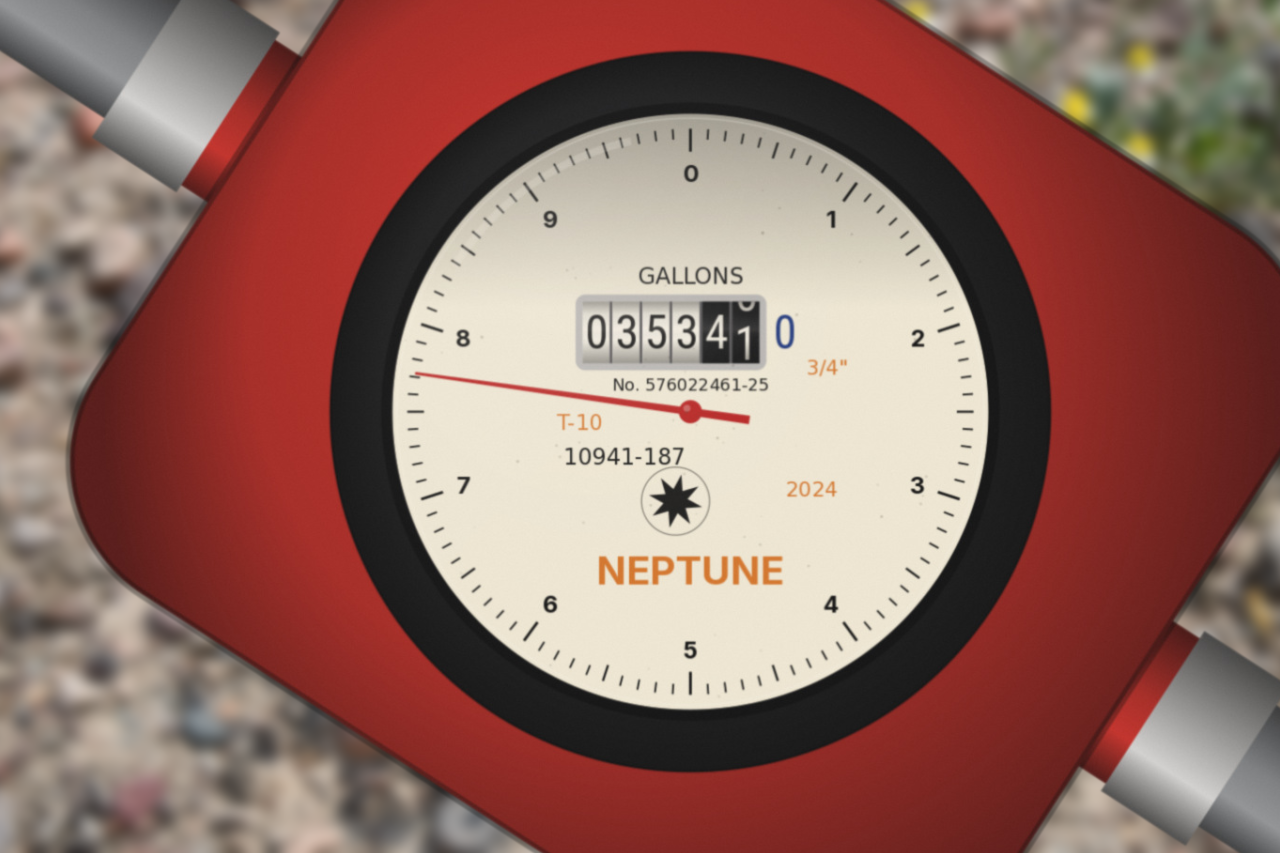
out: 353407.7 gal
